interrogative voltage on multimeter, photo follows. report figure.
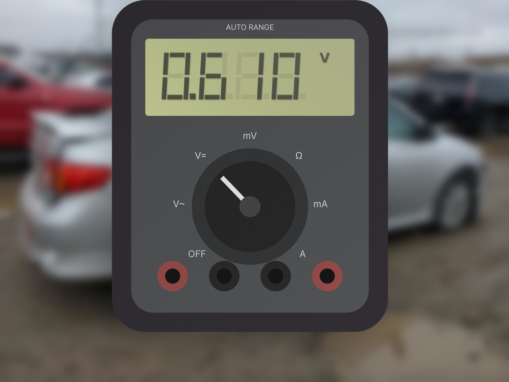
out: 0.610 V
